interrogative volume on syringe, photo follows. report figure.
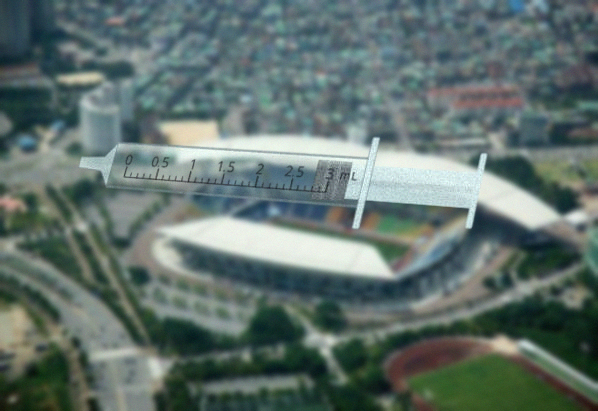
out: 2.8 mL
